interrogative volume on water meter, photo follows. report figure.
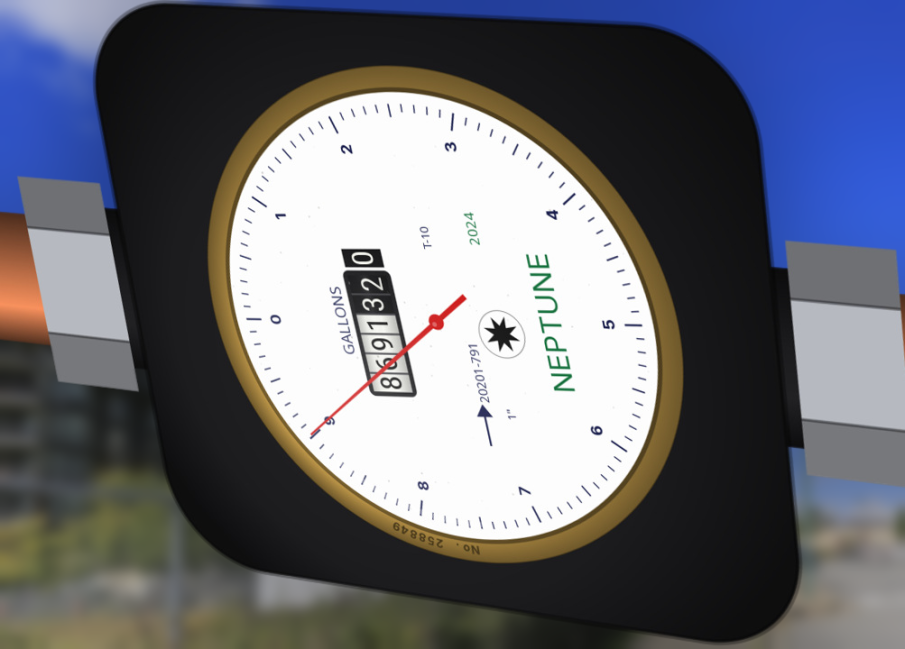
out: 8691319.0 gal
